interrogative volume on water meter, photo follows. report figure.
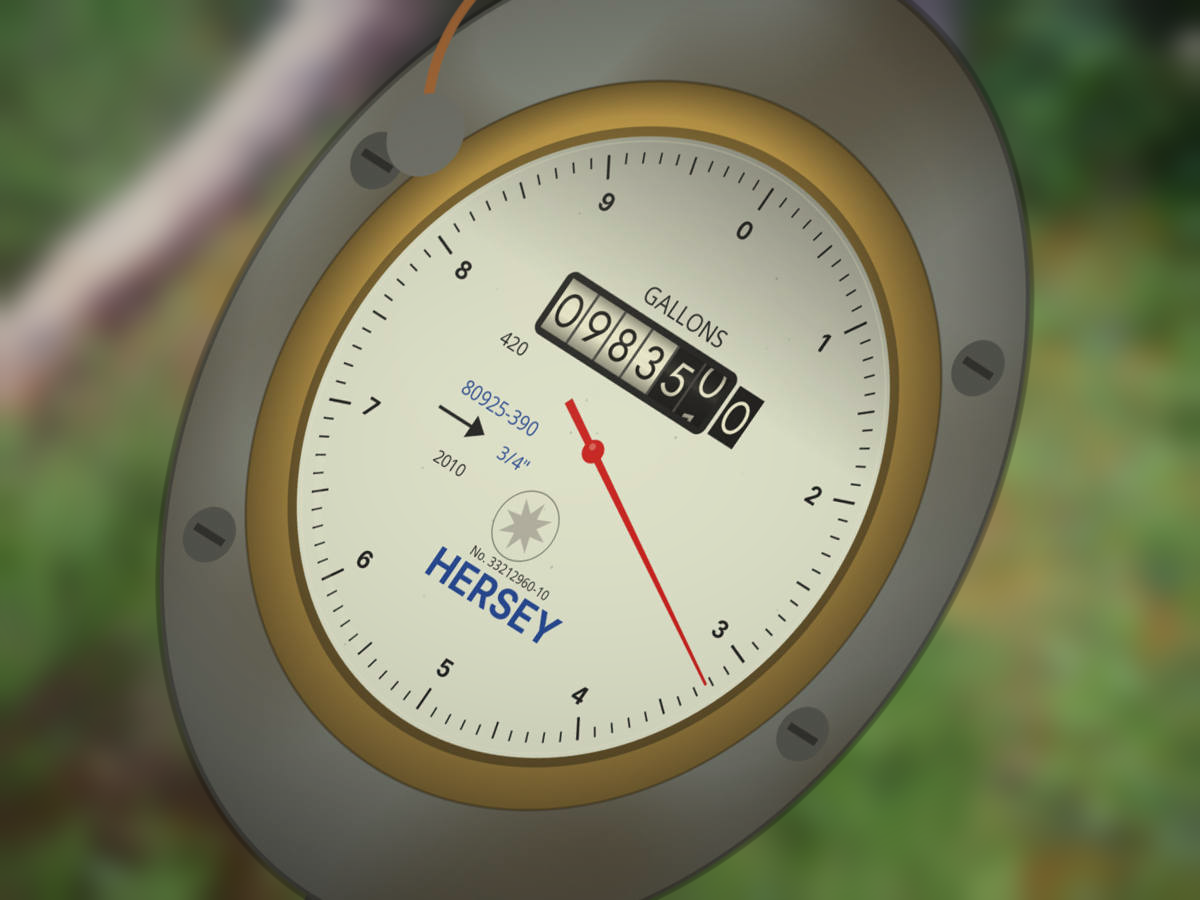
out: 983503.2 gal
